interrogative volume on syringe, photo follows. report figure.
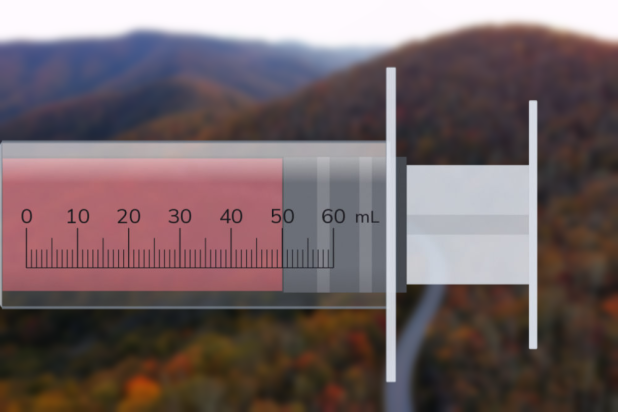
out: 50 mL
